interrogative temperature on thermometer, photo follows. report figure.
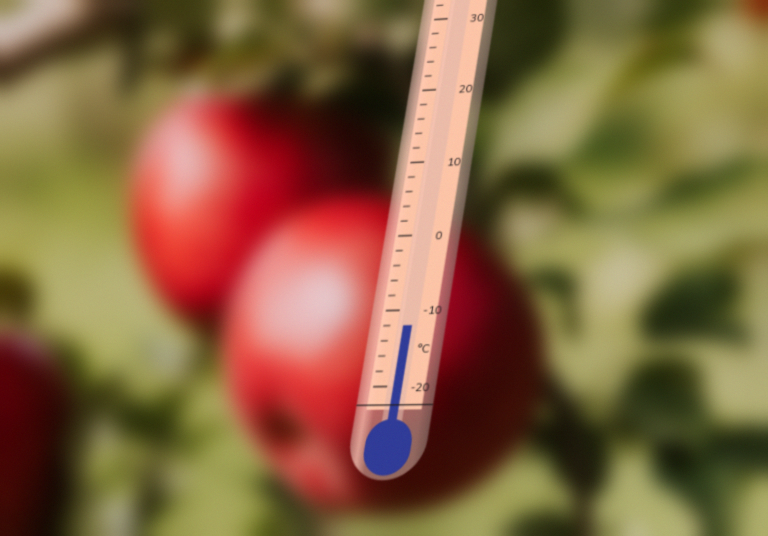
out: -12 °C
